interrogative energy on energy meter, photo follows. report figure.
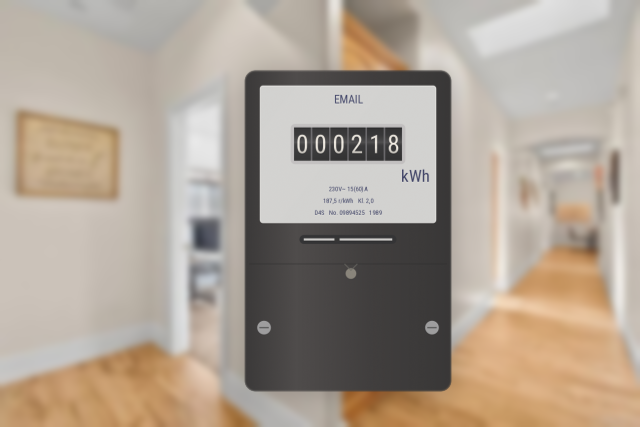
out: 218 kWh
